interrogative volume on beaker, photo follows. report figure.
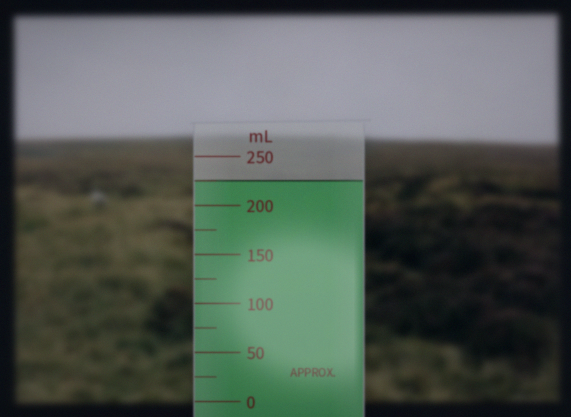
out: 225 mL
